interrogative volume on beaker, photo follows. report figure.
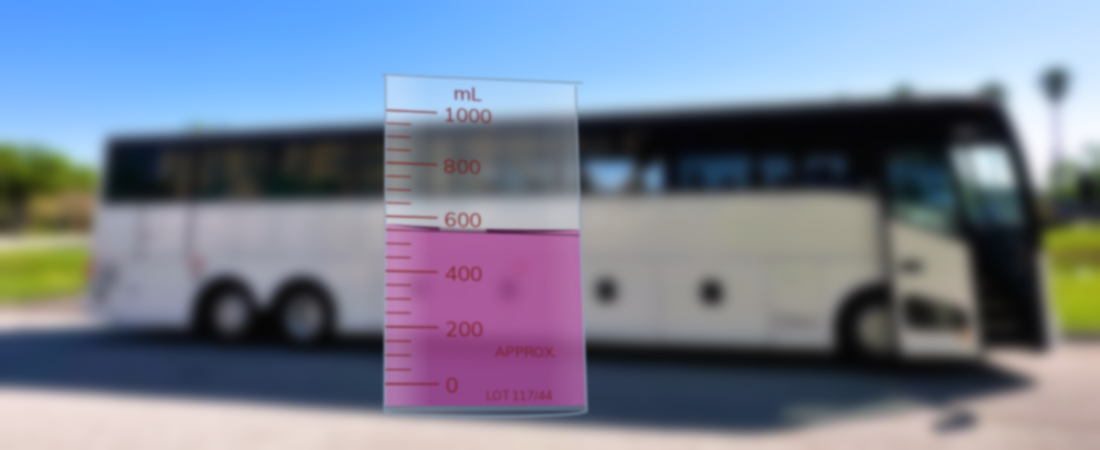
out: 550 mL
